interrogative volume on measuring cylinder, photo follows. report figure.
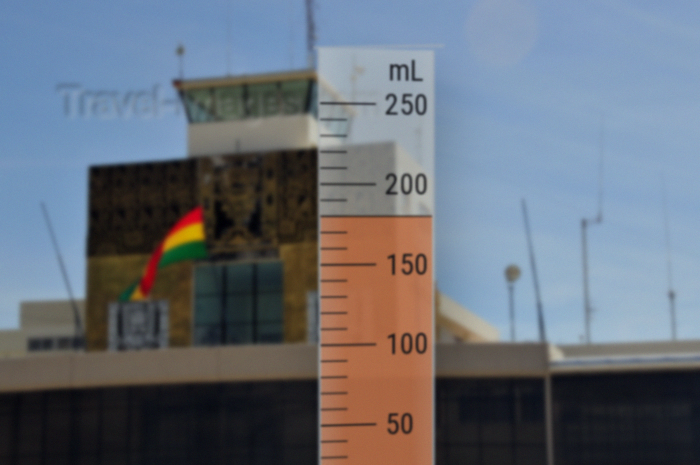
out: 180 mL
